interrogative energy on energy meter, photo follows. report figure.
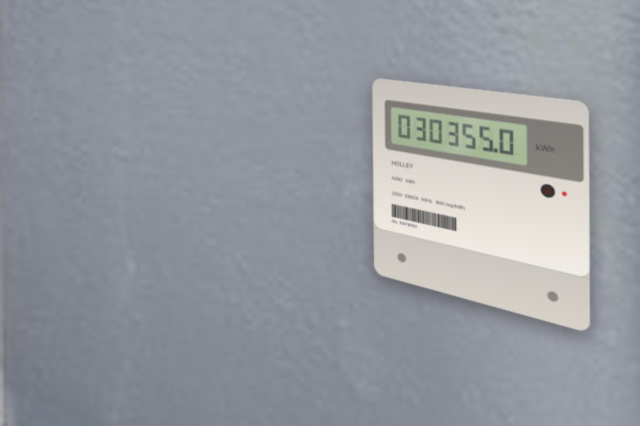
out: 30355.0 kWh
